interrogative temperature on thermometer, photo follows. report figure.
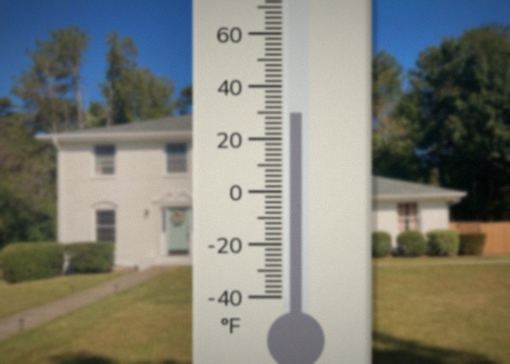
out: 30 °F
